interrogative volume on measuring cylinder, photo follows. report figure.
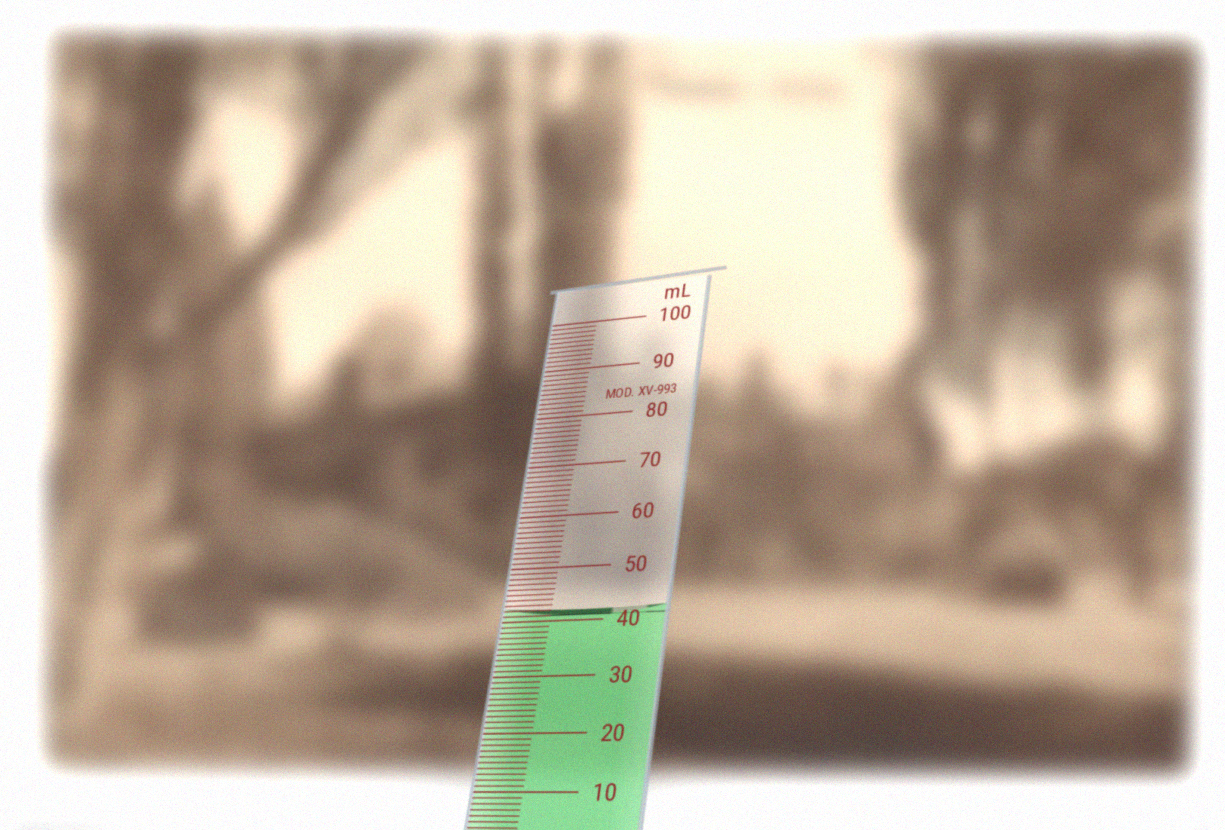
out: 41 mL
